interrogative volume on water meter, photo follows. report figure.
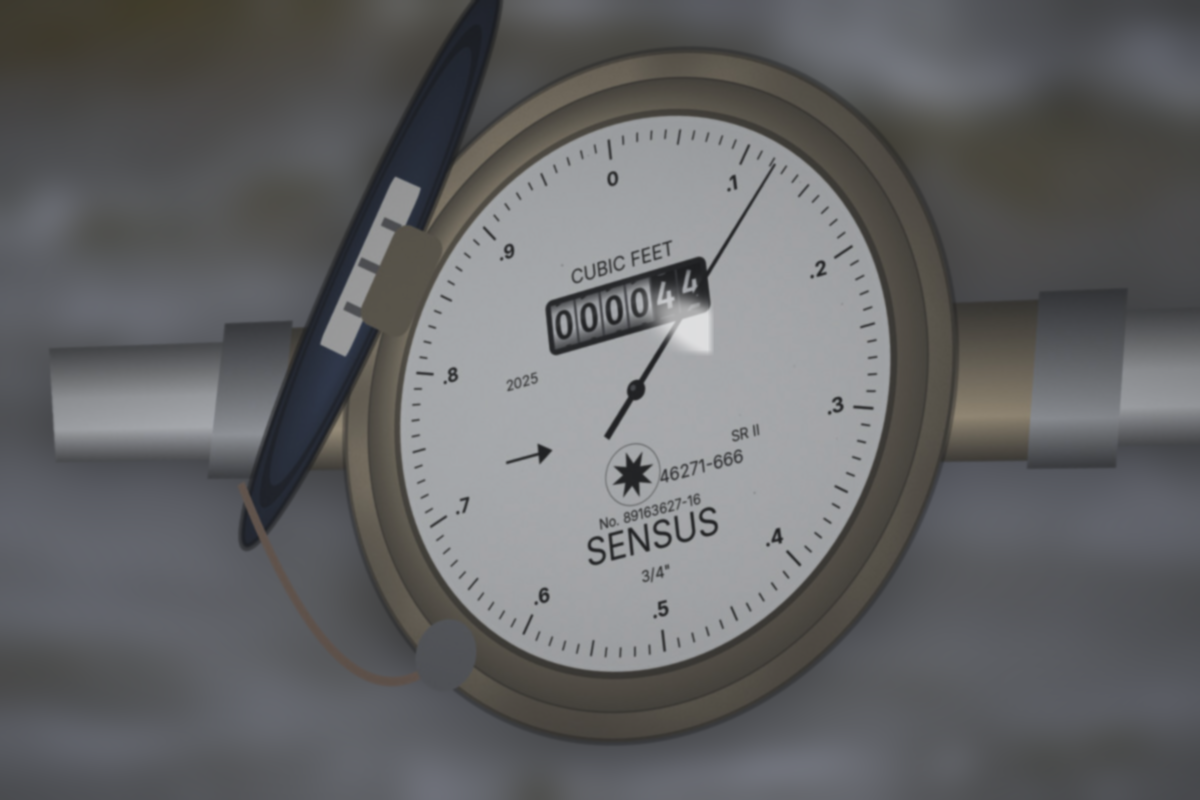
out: 44.12 ft³
